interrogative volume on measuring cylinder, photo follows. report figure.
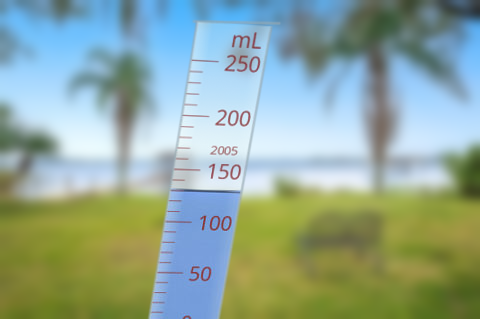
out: 130 mL
